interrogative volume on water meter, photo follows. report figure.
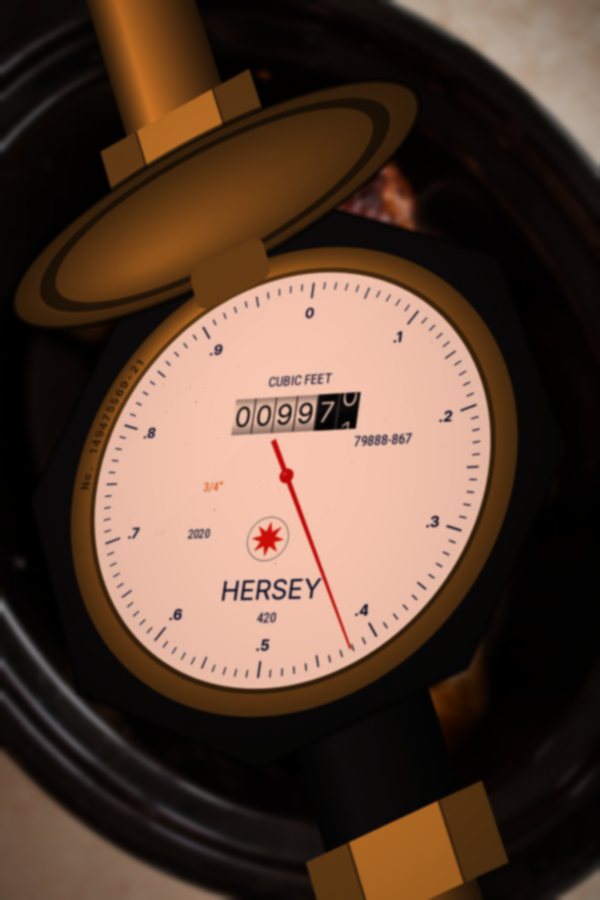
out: 9970.42 ft³
